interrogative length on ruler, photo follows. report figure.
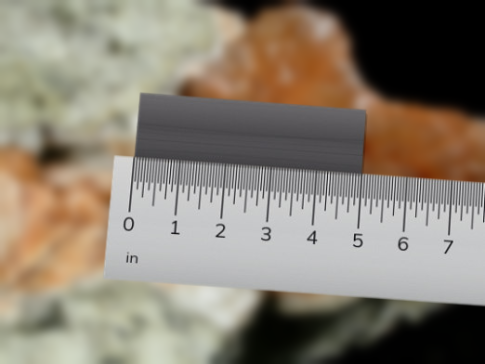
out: 5 in
